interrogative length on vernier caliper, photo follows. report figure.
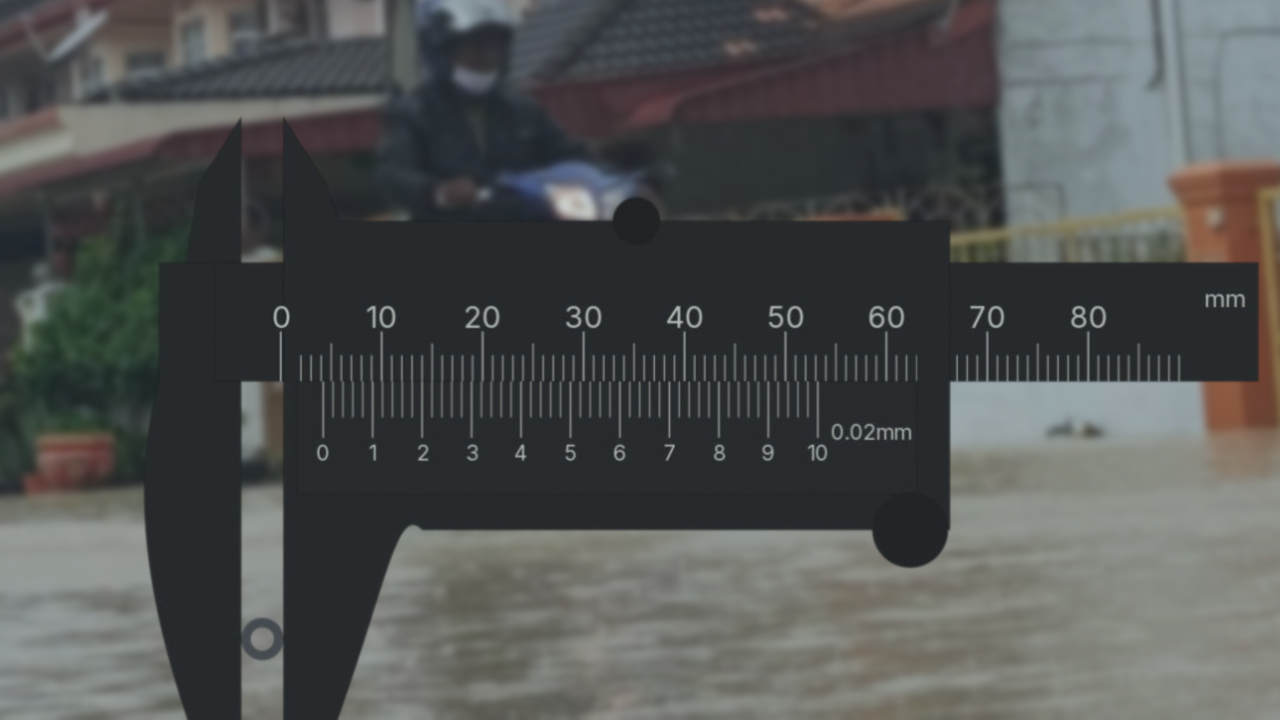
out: 4.2 mm
